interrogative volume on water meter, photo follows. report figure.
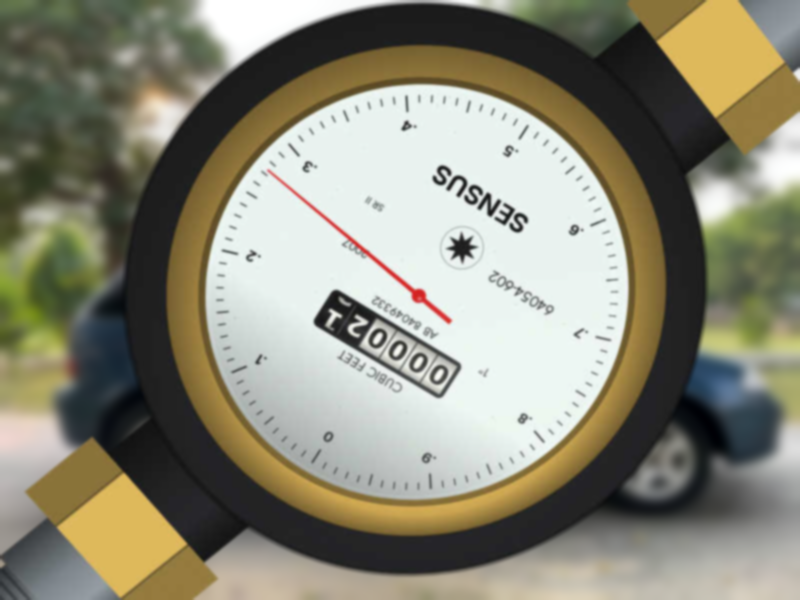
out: 21.27 ft³
